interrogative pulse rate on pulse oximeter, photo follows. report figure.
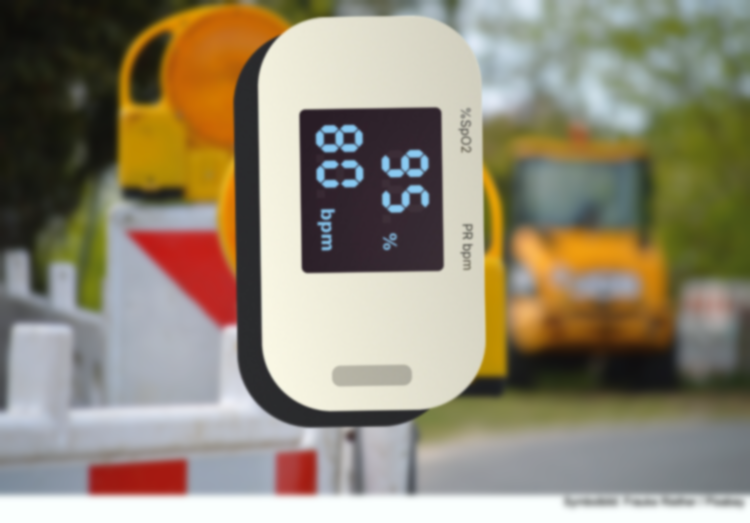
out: 80 bpm
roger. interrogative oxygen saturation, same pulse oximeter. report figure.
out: 95 %
